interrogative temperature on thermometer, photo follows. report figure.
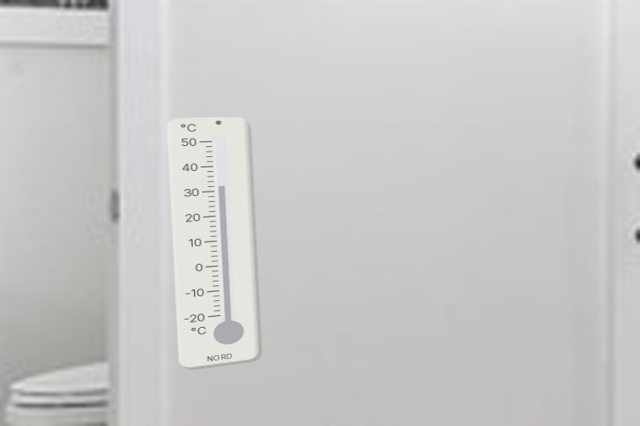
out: 32 °C
